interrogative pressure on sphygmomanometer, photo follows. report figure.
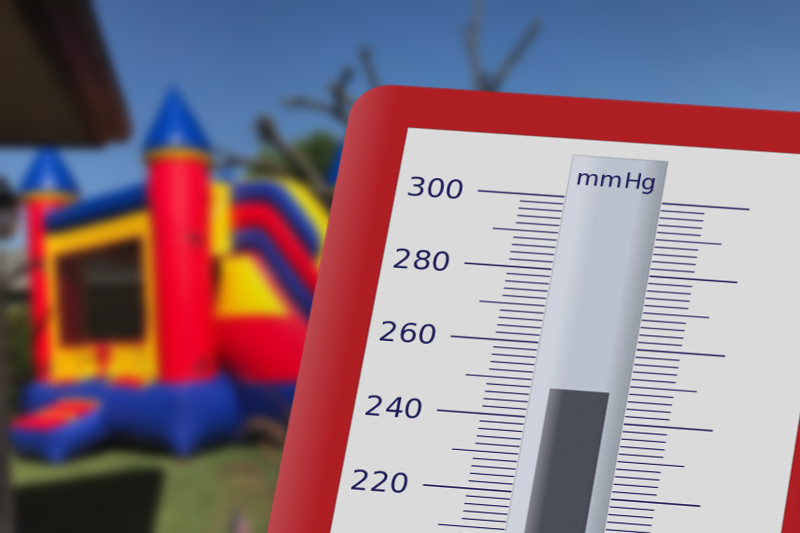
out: 248 mmHg
